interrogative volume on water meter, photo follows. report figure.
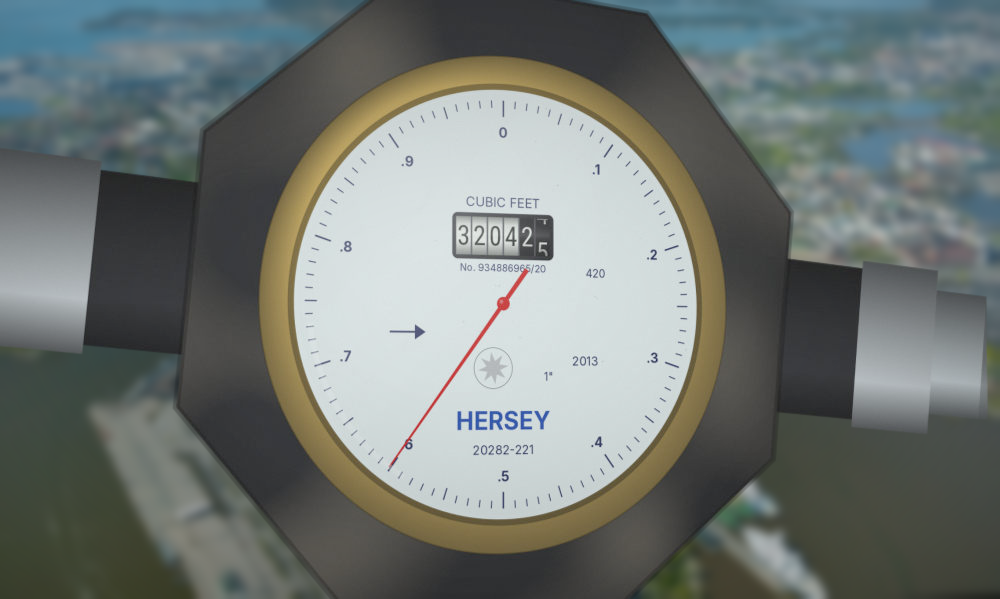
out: 320424.60 ft³
